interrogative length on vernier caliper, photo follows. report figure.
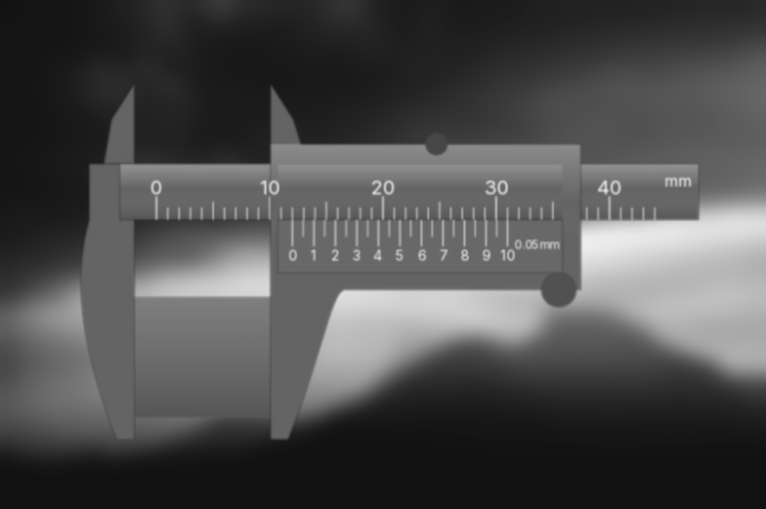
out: 12.0 mm
